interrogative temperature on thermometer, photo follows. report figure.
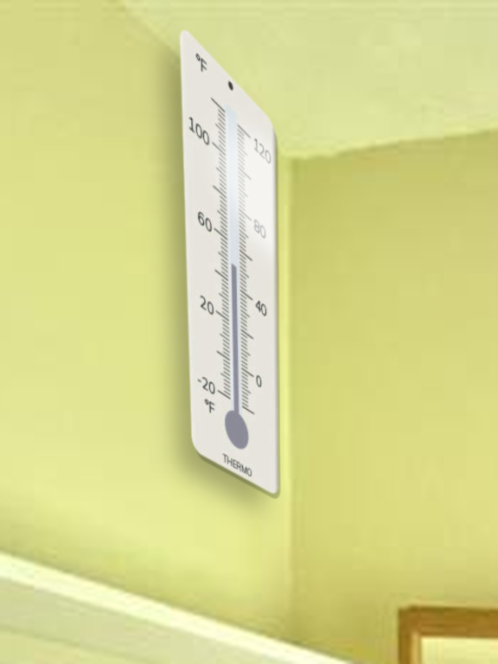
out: 50 °F
